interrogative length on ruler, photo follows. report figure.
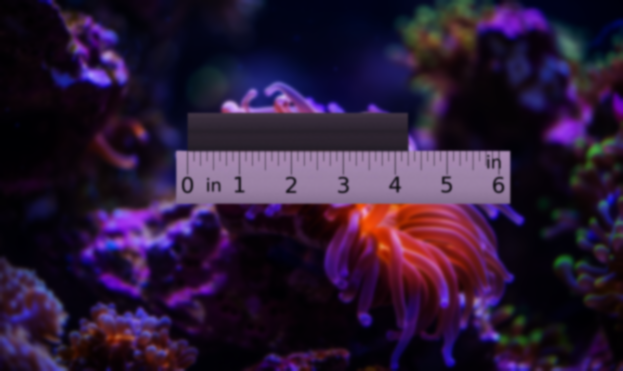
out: 4.25 in
